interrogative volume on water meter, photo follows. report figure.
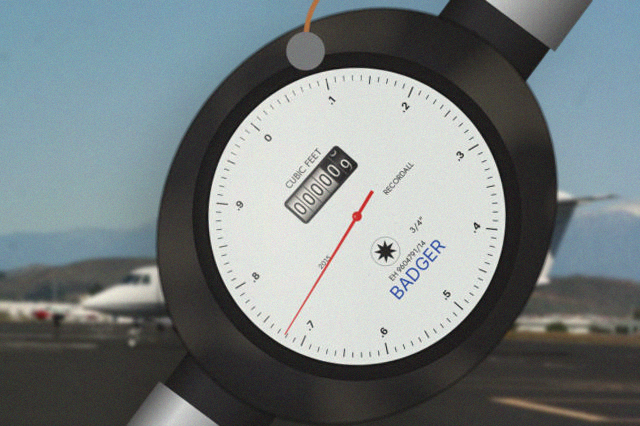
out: 8.72 ft³
